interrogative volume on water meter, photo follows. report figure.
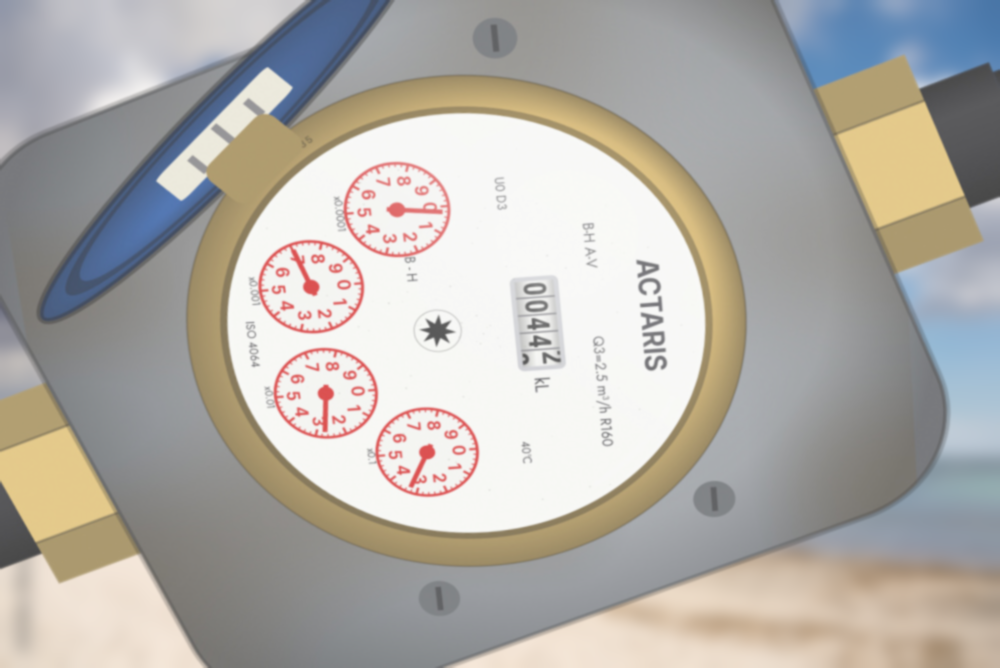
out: 442.3270 kL
